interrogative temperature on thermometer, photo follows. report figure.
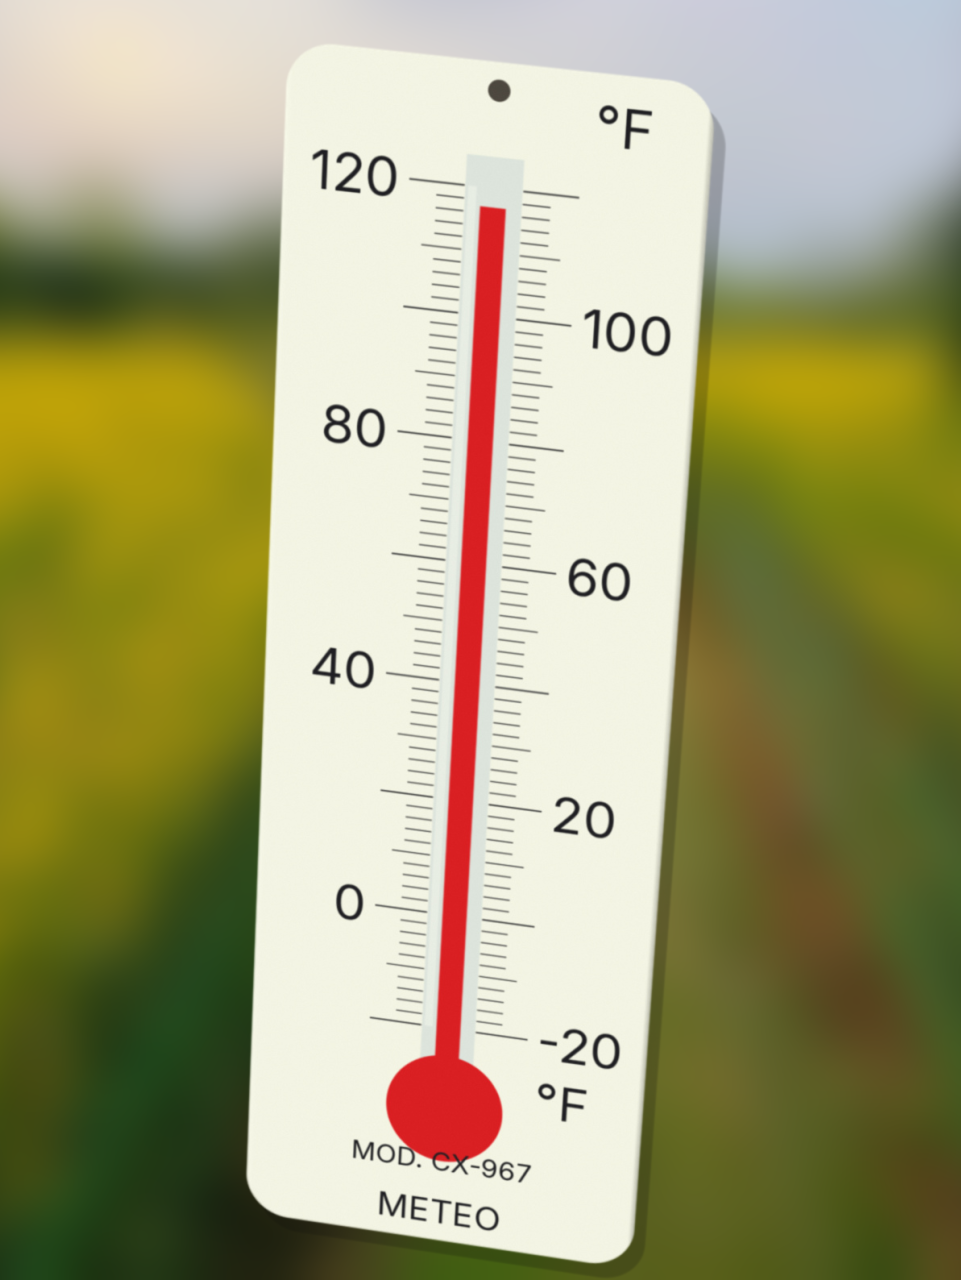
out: 117 °F
